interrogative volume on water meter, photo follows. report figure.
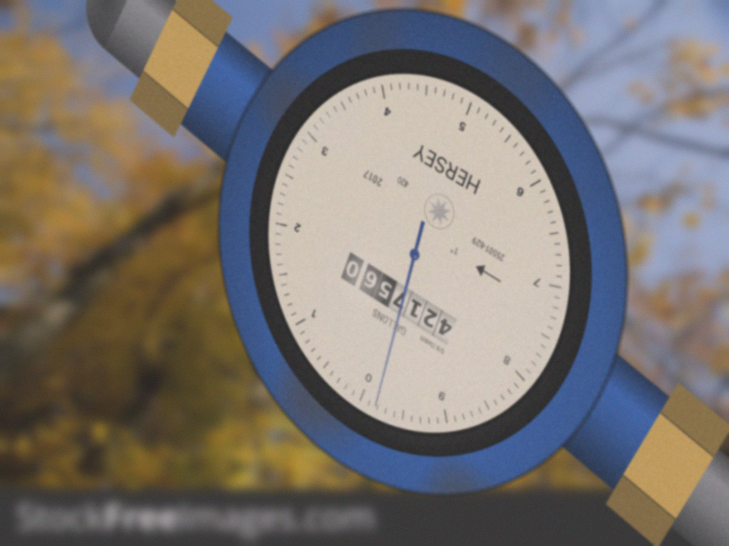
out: 4217559.8 gal
